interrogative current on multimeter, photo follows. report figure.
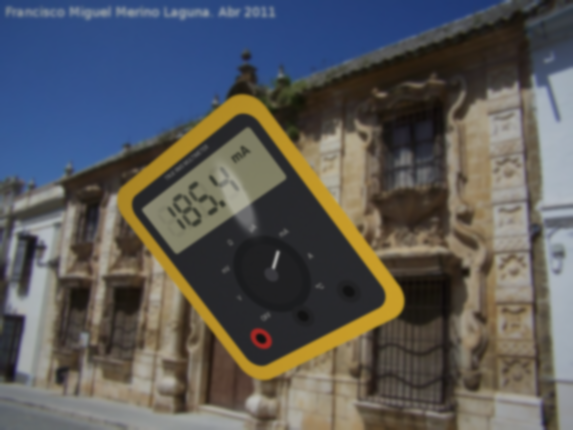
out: 185.4 mA
